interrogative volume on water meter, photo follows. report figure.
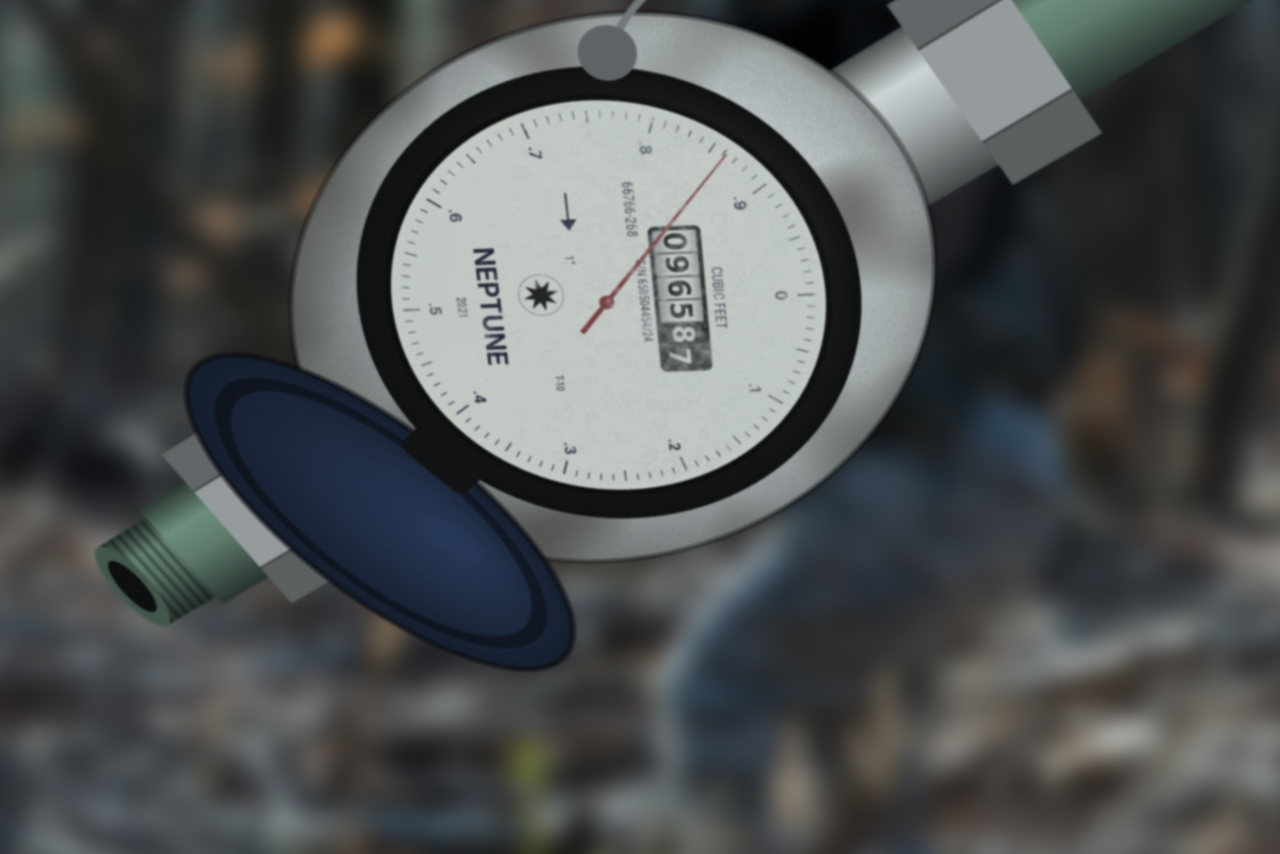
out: 96586.86 ft³
